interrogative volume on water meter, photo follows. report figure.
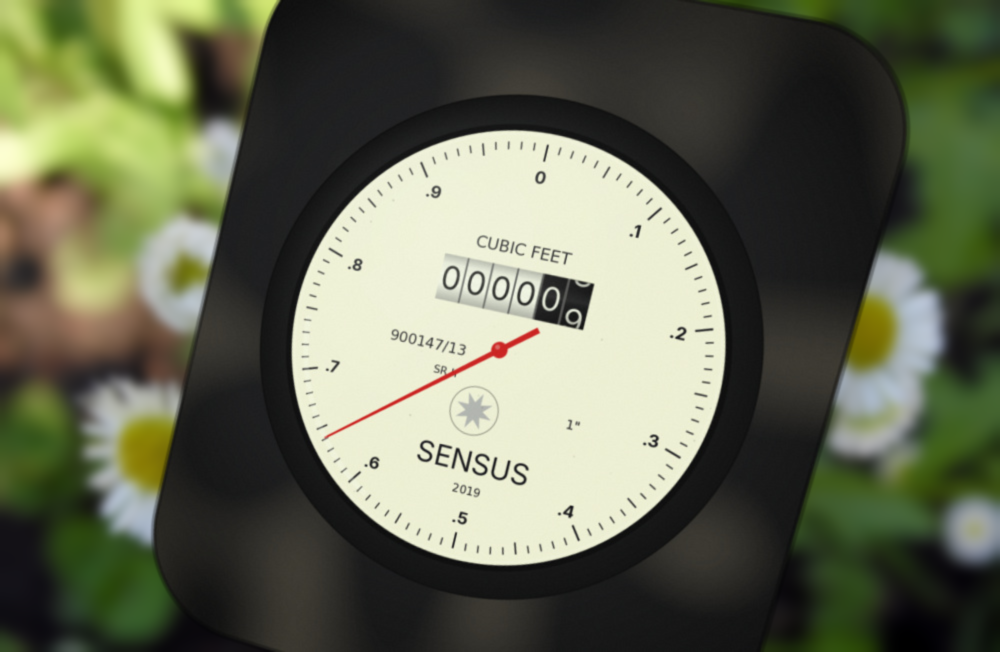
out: 8.64 ft³
